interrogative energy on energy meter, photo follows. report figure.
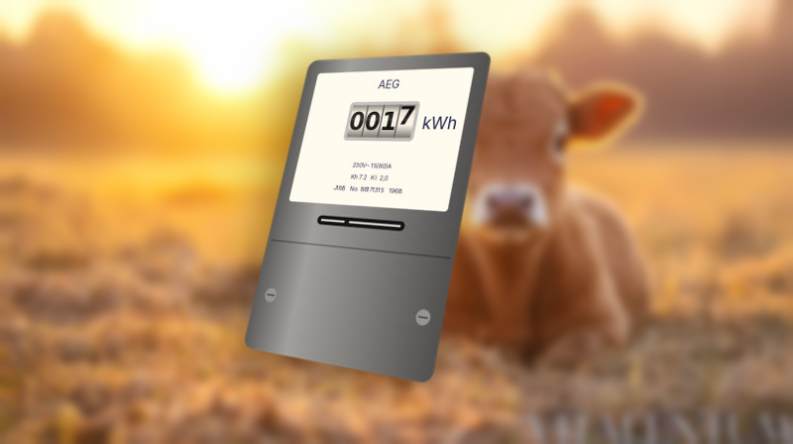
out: 17 kWh
